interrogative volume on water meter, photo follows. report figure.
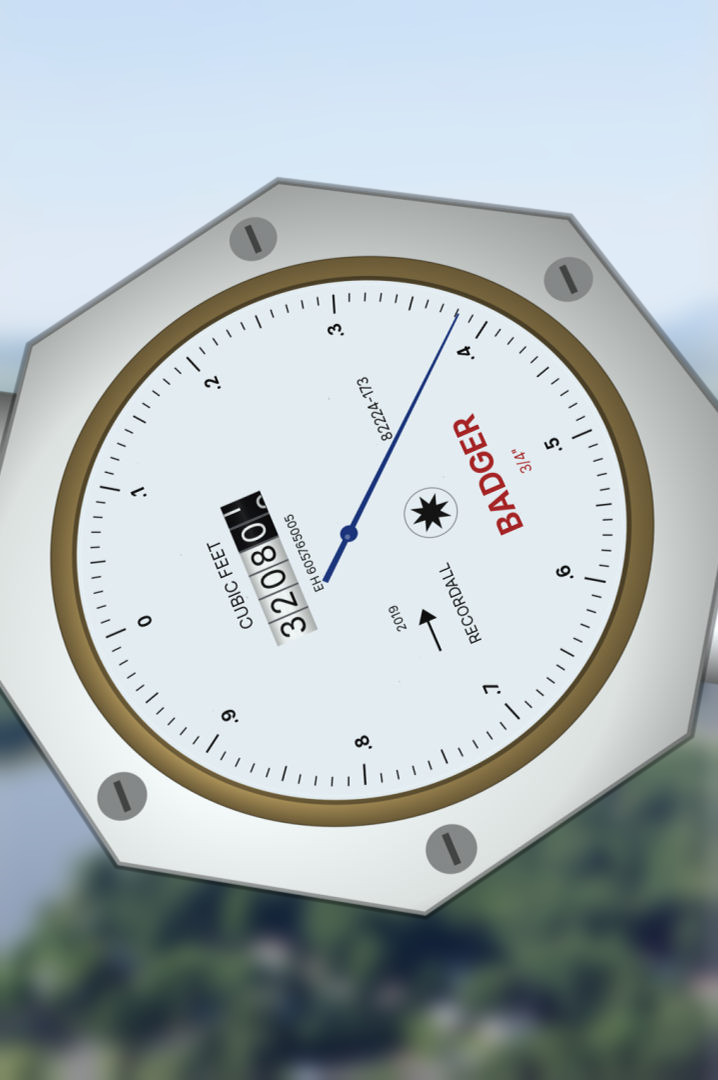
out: 320801.38 ft³
